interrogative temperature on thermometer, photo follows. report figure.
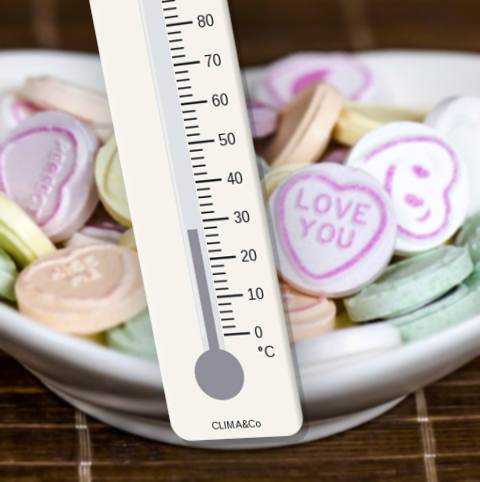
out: 28 °C
